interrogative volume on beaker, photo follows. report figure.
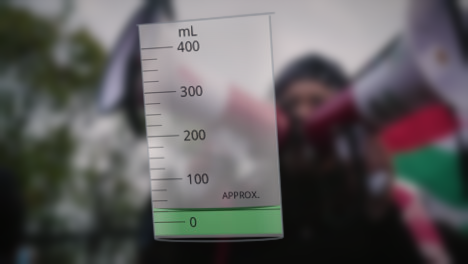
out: 25 mL
